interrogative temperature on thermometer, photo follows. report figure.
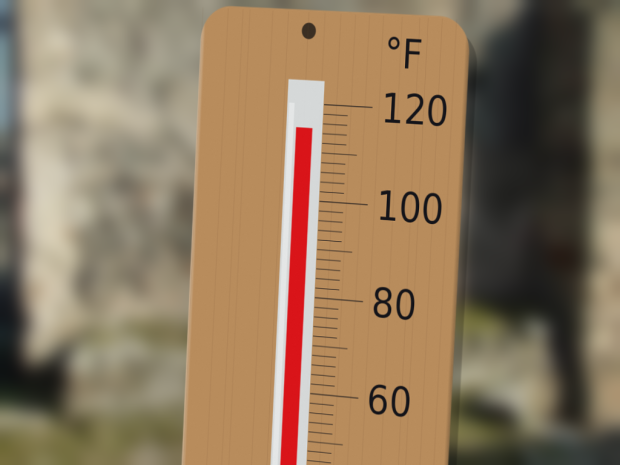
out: 115 °F
